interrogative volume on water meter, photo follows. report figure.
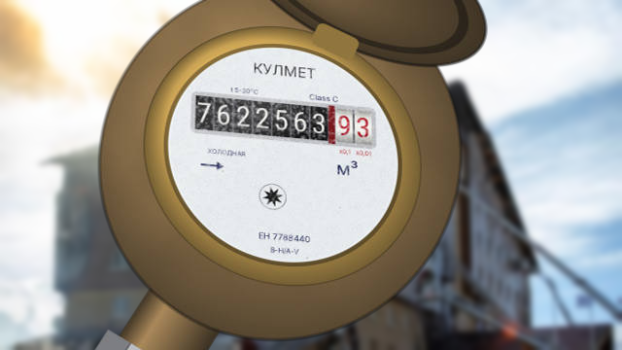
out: 7622563.93 m³
